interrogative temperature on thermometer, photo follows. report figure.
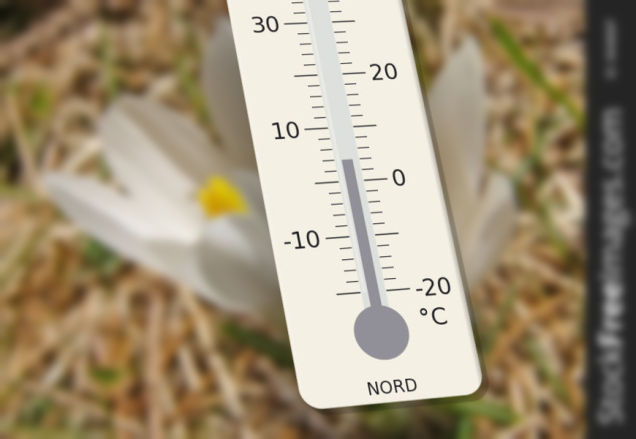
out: 4 °C
